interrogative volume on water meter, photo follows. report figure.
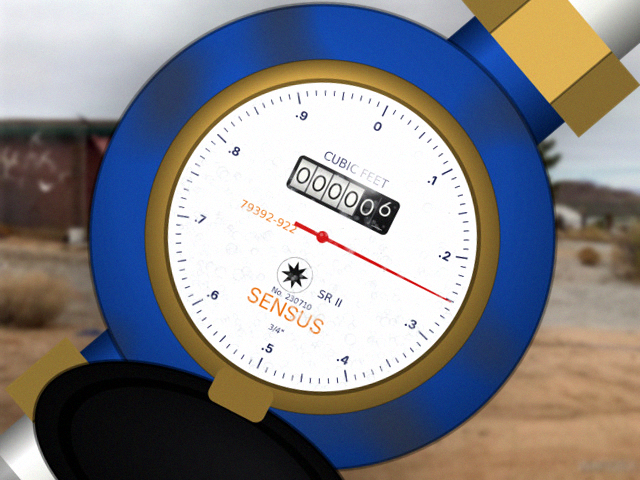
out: 6.25 ft³
